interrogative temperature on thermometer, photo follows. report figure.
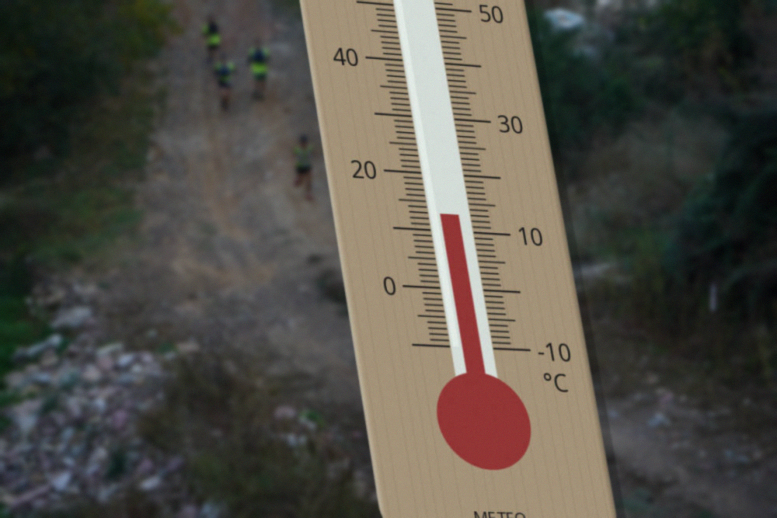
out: 13 °C
